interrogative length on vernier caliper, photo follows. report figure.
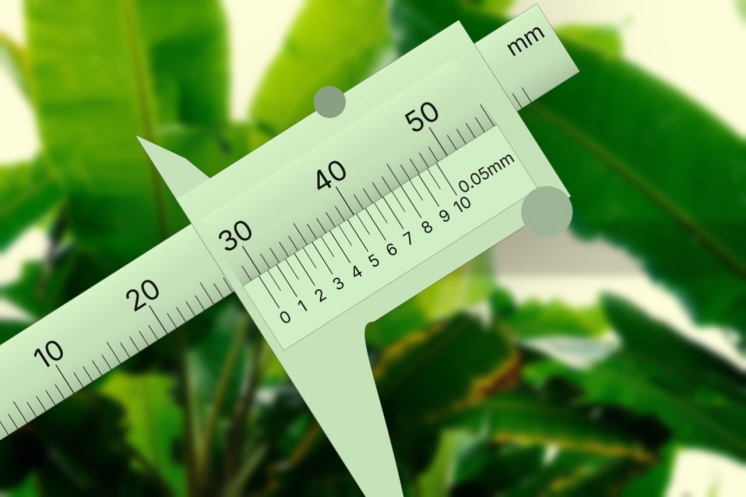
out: 29.8 mm
